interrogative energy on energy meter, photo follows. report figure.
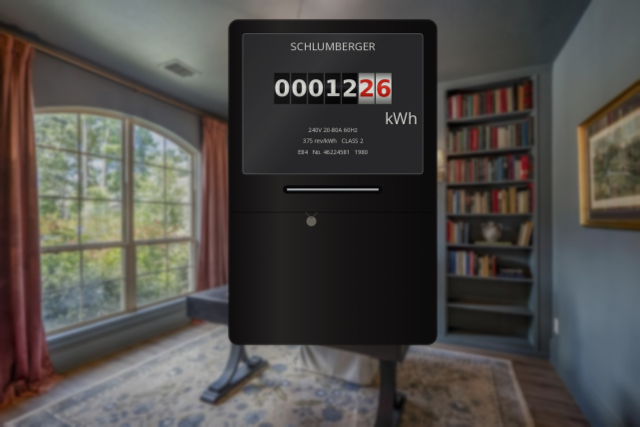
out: 12.26 kWh
